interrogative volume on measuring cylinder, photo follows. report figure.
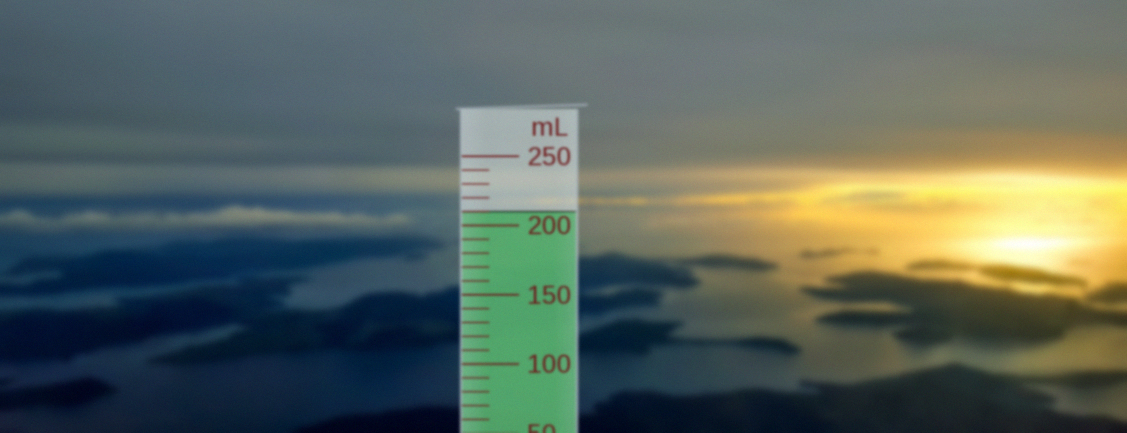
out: 210 mL
